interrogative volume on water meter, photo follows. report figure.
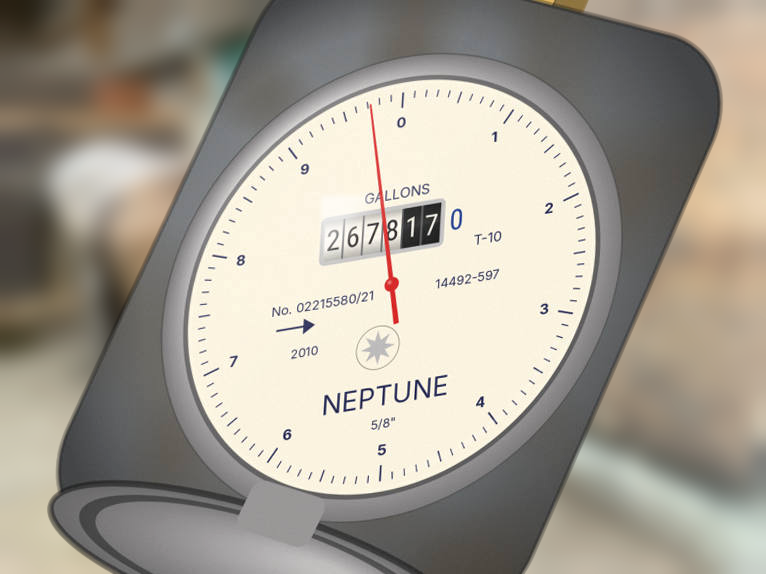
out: 2678169.7 gal
